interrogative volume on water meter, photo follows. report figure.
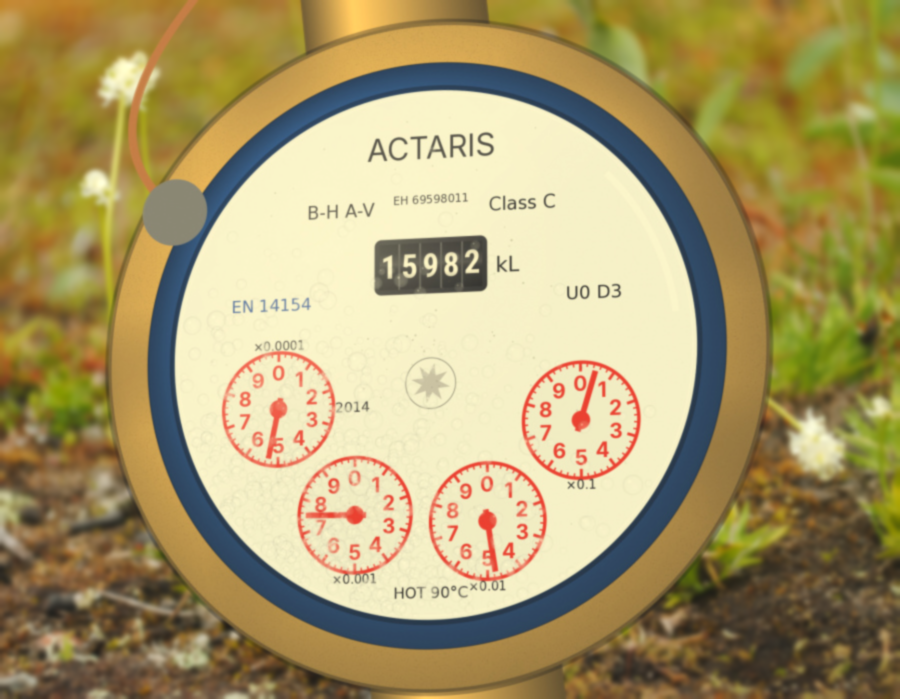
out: 15982.0475 kL
